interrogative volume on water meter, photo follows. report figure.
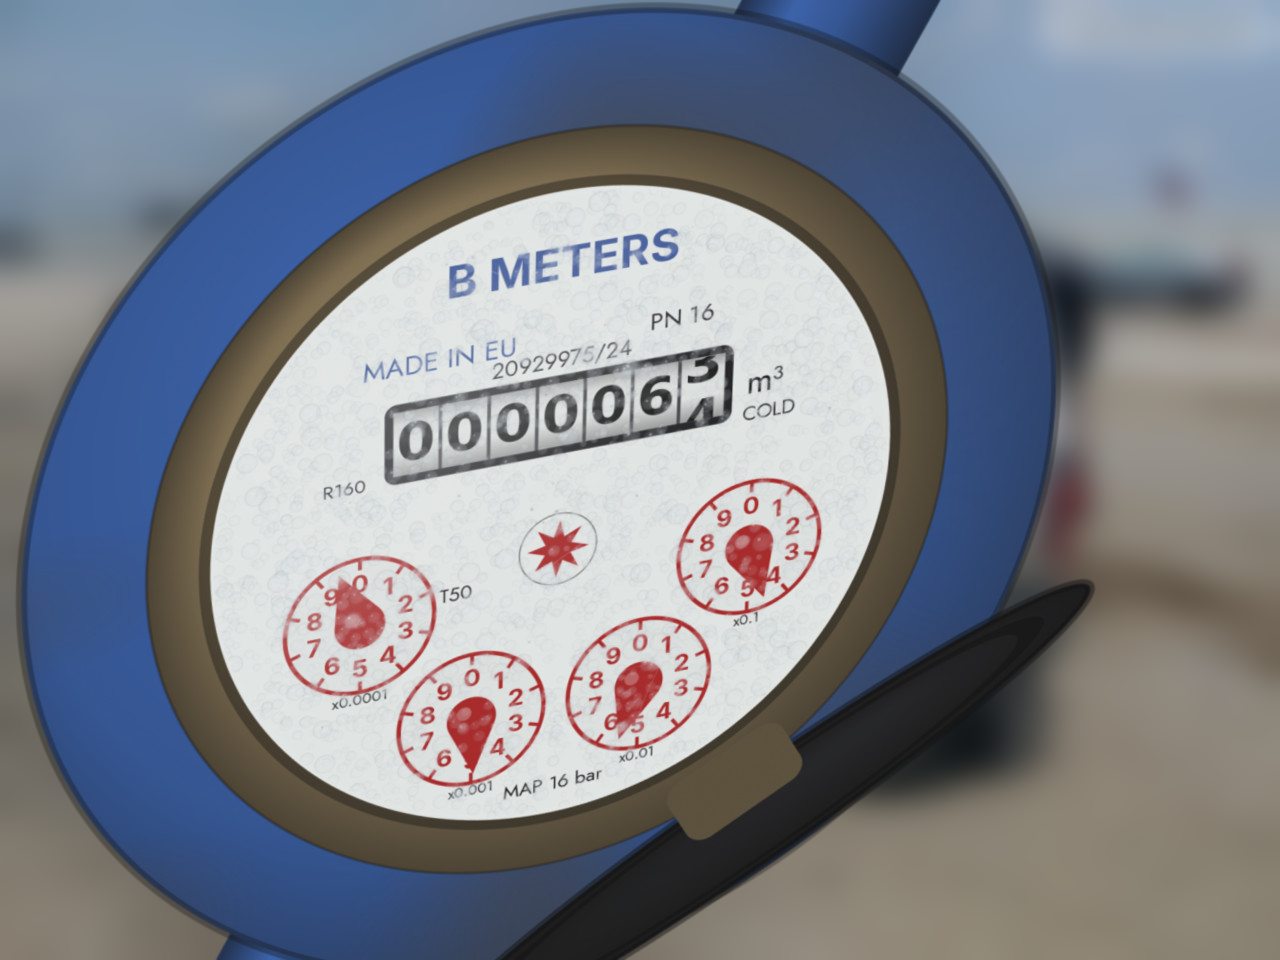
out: 63.4549 m³
